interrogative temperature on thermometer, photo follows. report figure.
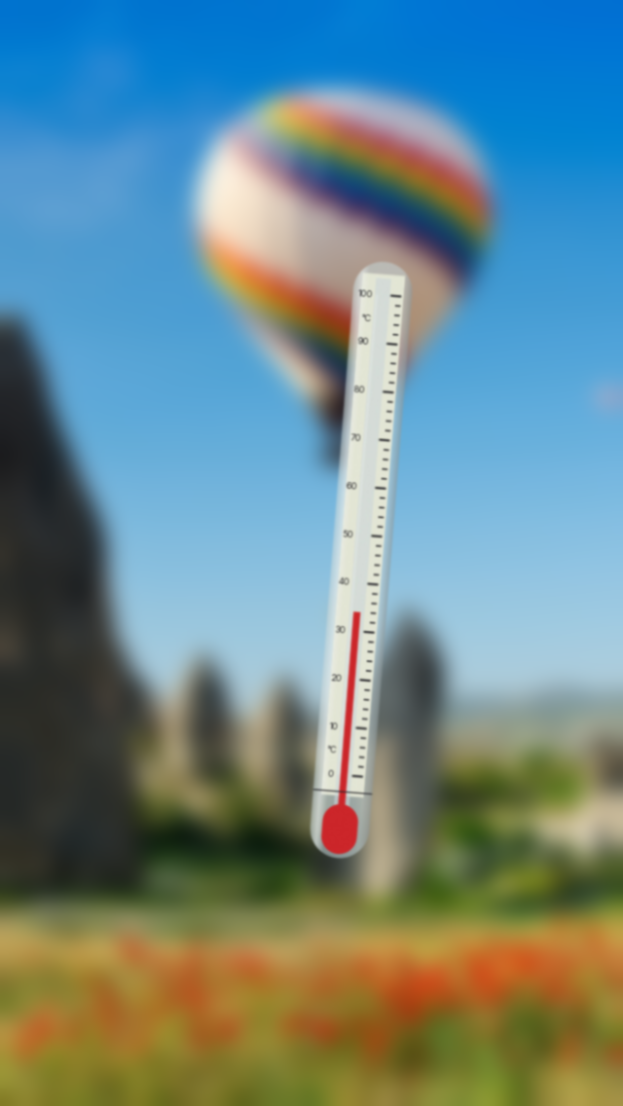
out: 34 °C
